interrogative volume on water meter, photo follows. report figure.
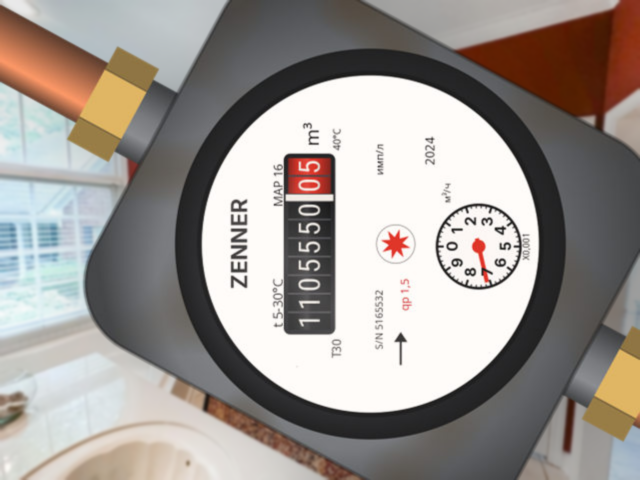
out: 1105550.057 m³
